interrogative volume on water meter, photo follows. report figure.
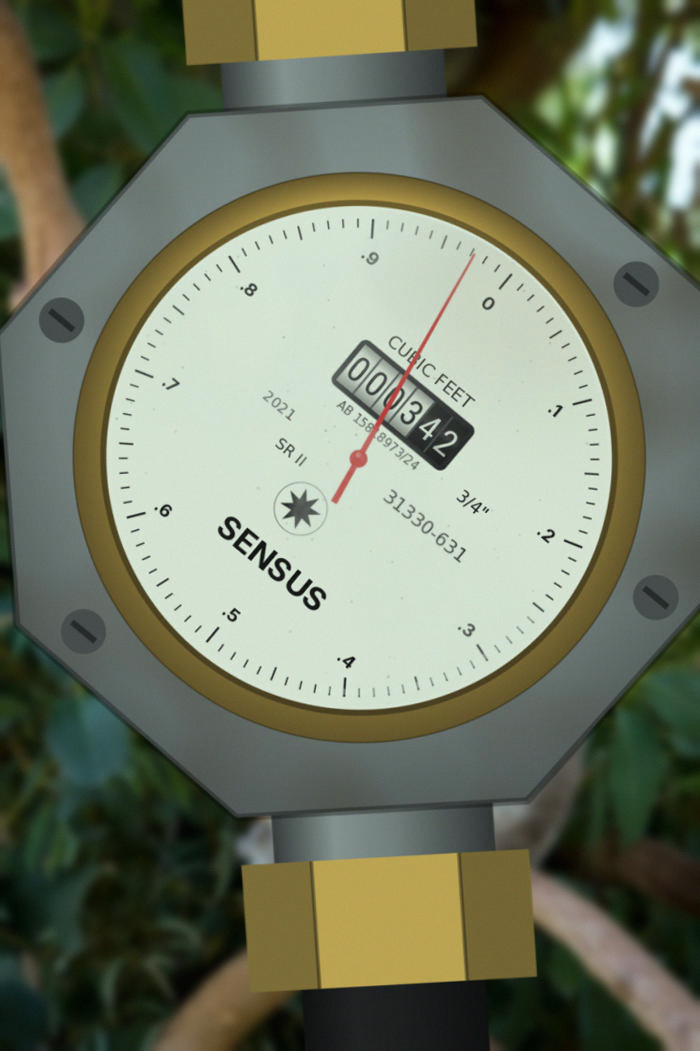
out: 341.97 ft³
